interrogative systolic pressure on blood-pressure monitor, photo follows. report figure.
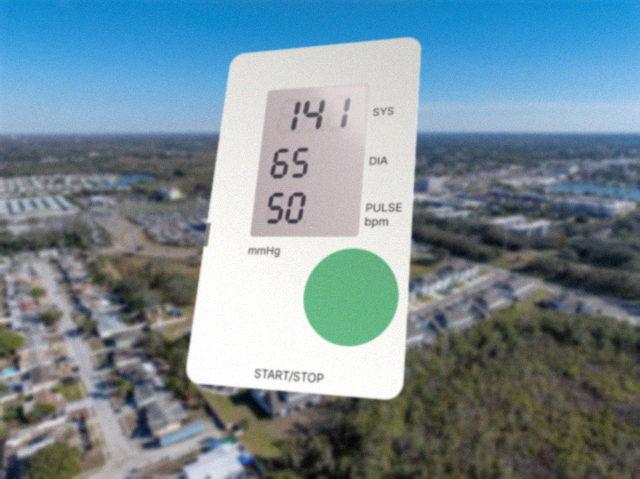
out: 141 mmHg
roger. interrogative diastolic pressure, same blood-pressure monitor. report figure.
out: 65 mmHg
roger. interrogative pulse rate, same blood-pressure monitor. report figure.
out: 50 bpm
